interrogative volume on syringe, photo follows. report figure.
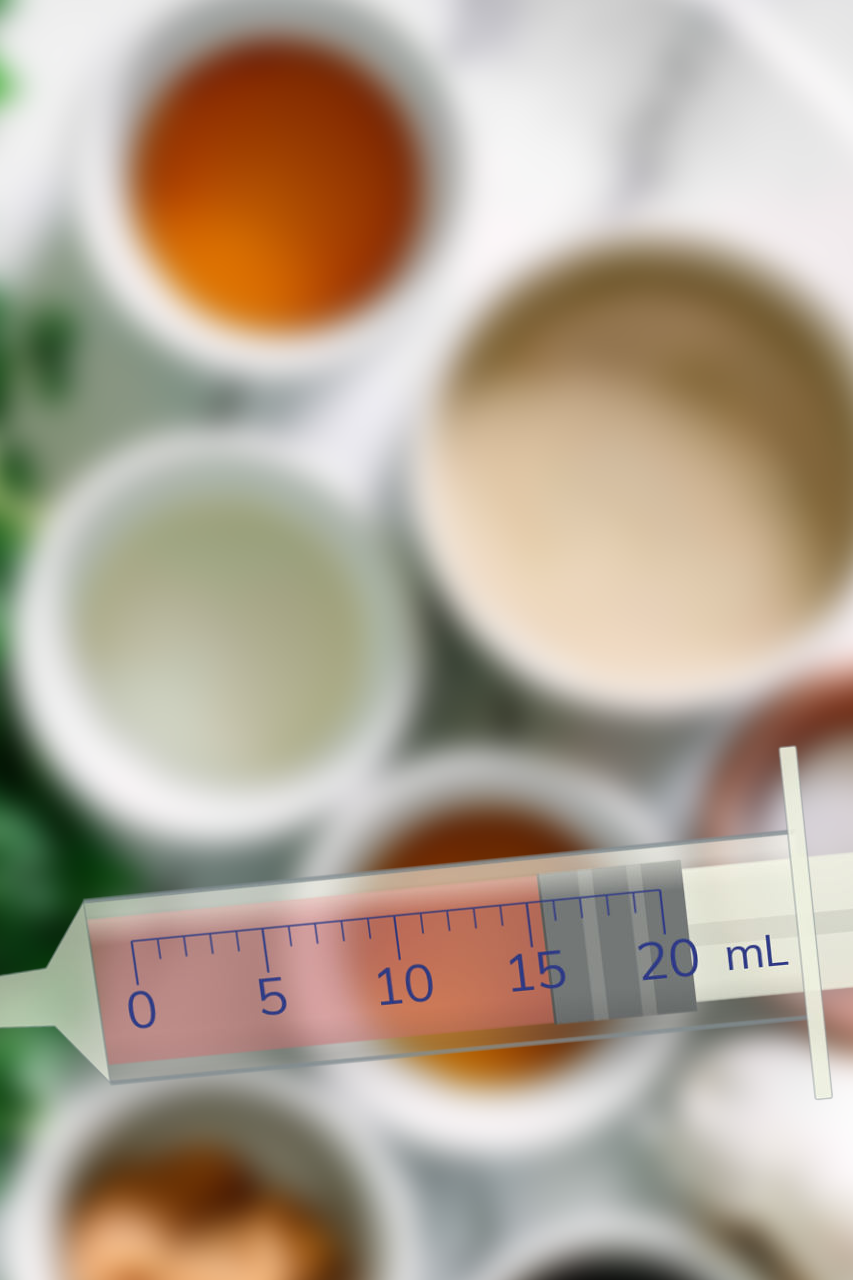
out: 15.5 mL
